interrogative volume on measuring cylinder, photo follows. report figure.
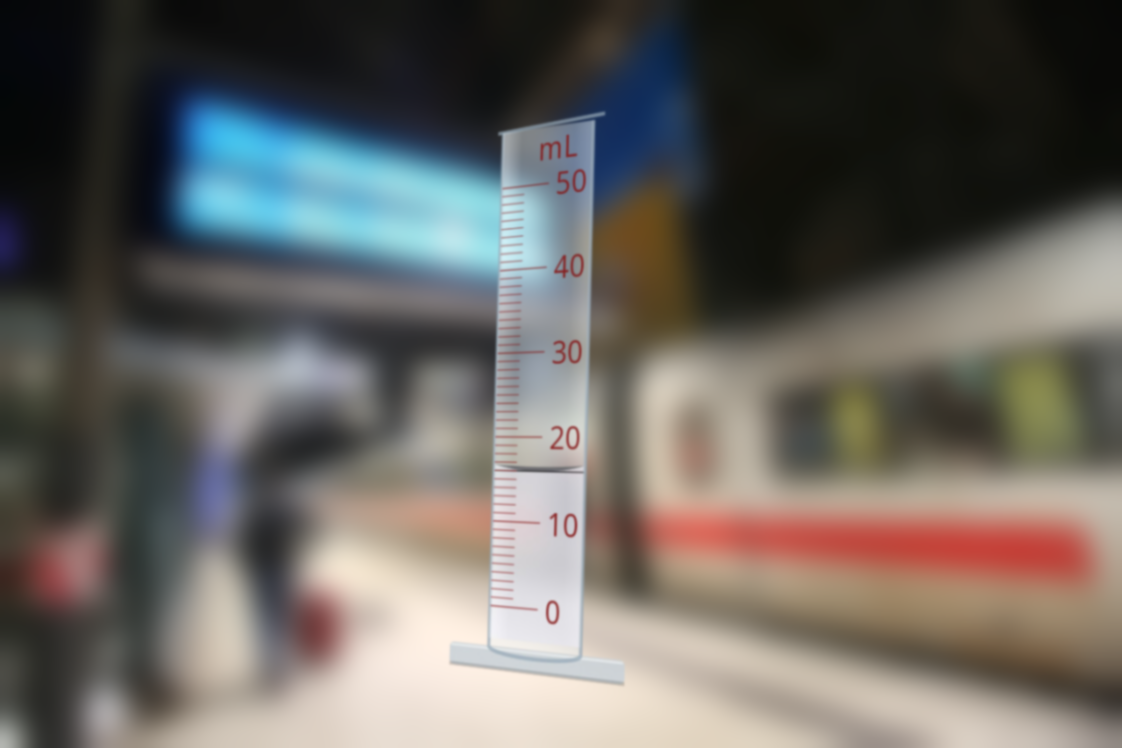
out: 16 mL
